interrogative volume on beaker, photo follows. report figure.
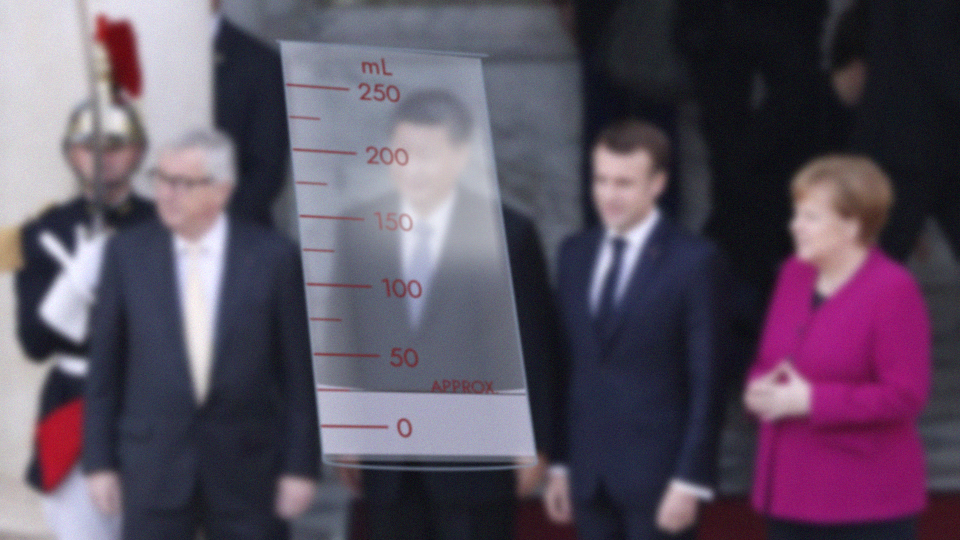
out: 25 mL
